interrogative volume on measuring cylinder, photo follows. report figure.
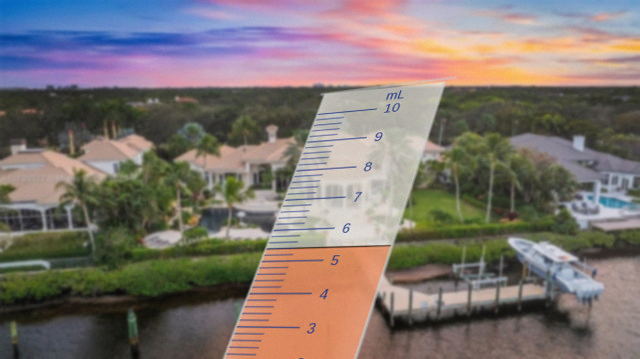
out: 5.4 mL
